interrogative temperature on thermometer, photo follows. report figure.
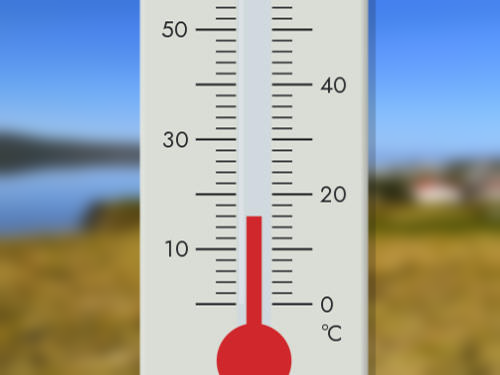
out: 16 °C
